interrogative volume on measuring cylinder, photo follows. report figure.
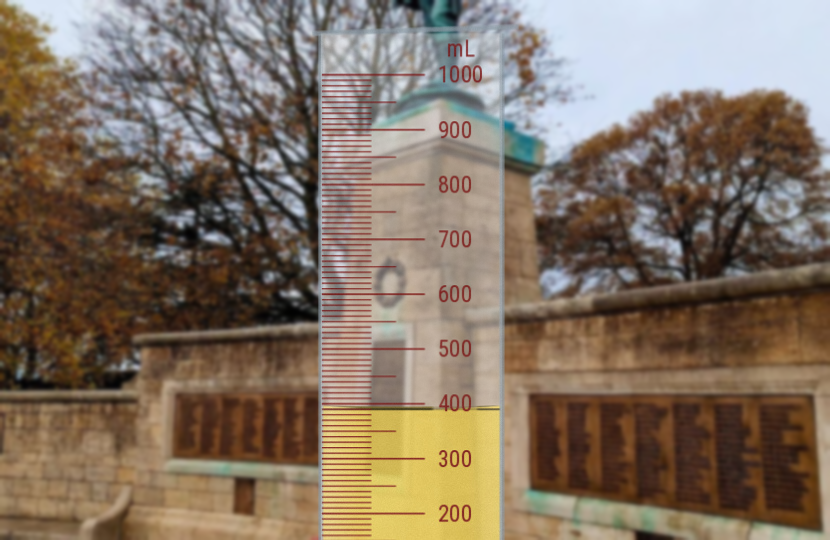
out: 390 mL
